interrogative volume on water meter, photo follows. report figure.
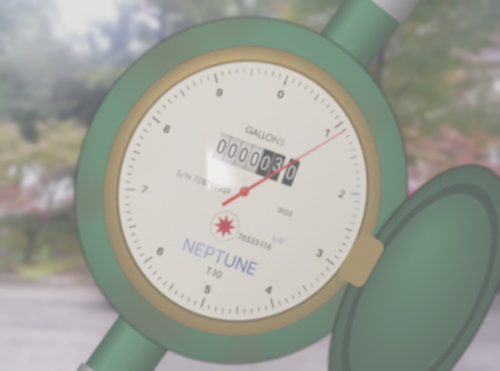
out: 31.1 gal
